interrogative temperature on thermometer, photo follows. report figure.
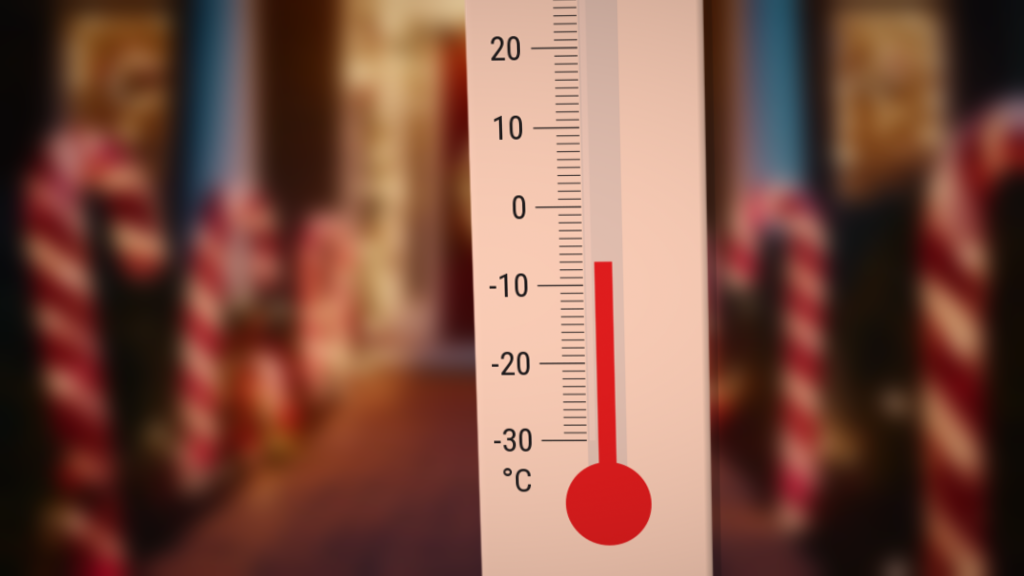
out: -7 °C
